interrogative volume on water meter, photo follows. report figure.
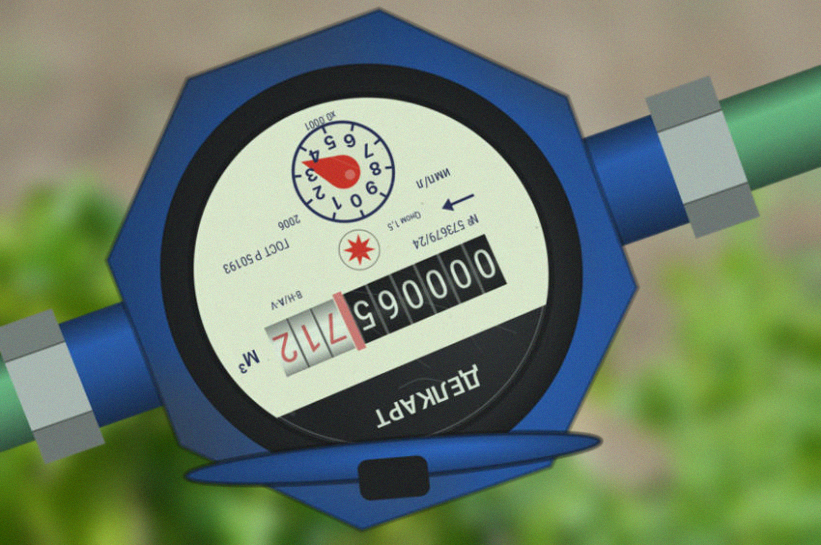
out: 65.7123 m³
